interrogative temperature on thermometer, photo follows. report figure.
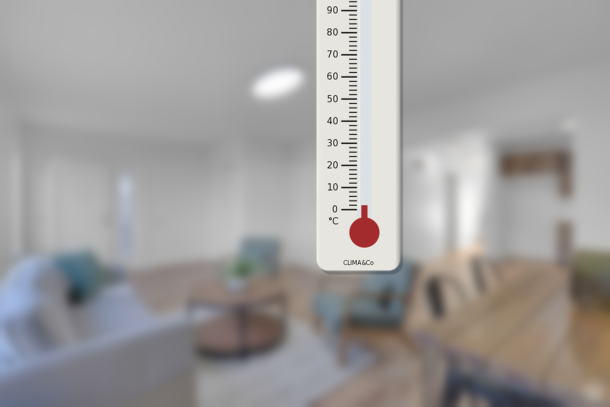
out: 2 °C
